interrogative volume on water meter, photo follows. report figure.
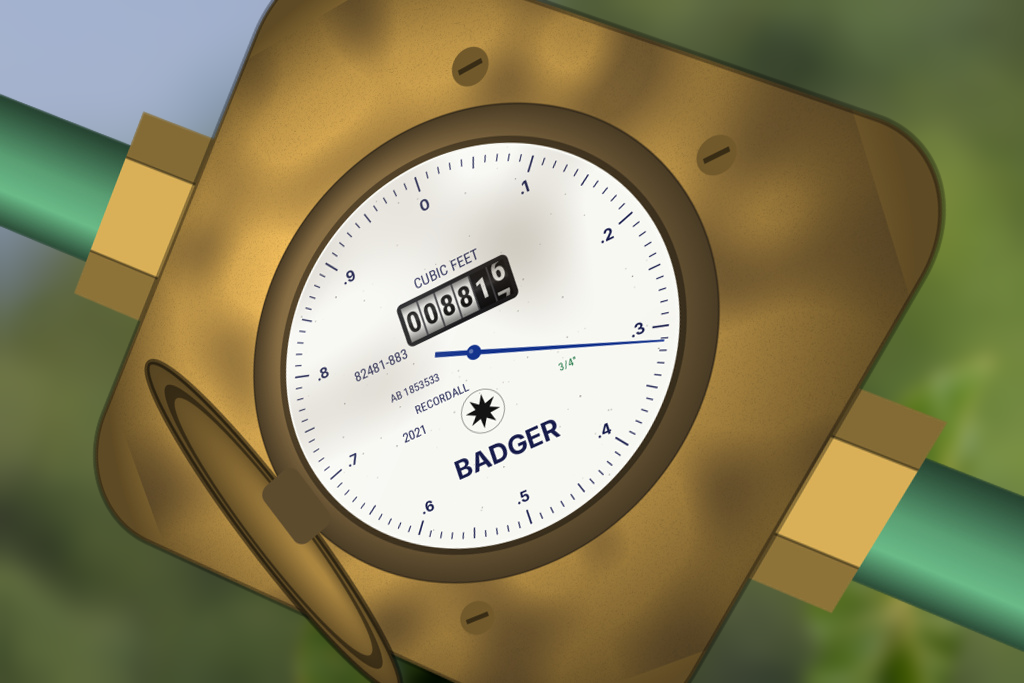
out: 8816.31 ft³
